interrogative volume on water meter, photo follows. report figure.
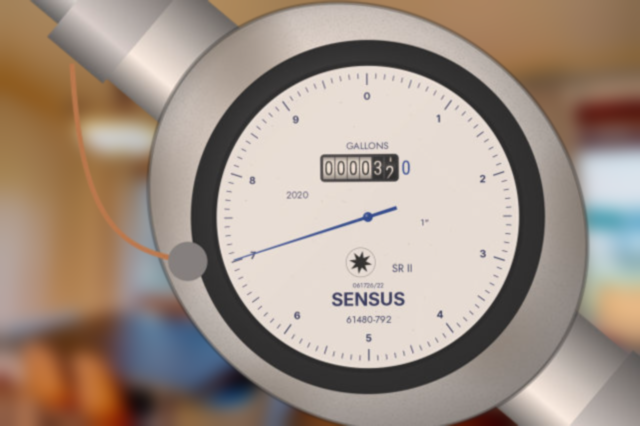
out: 317.0 gal
